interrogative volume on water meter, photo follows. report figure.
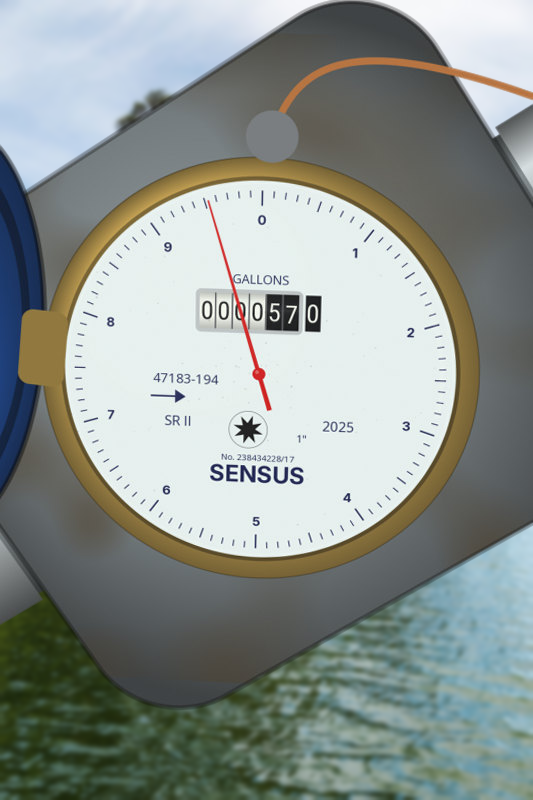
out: 569.5 gal
